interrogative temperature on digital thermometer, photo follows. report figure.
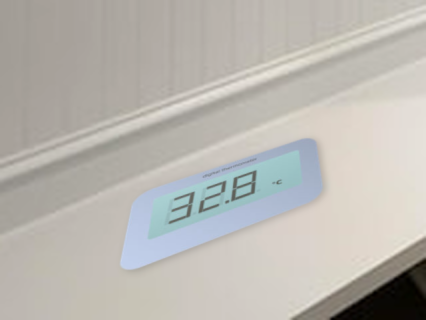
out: 32.8 °C
